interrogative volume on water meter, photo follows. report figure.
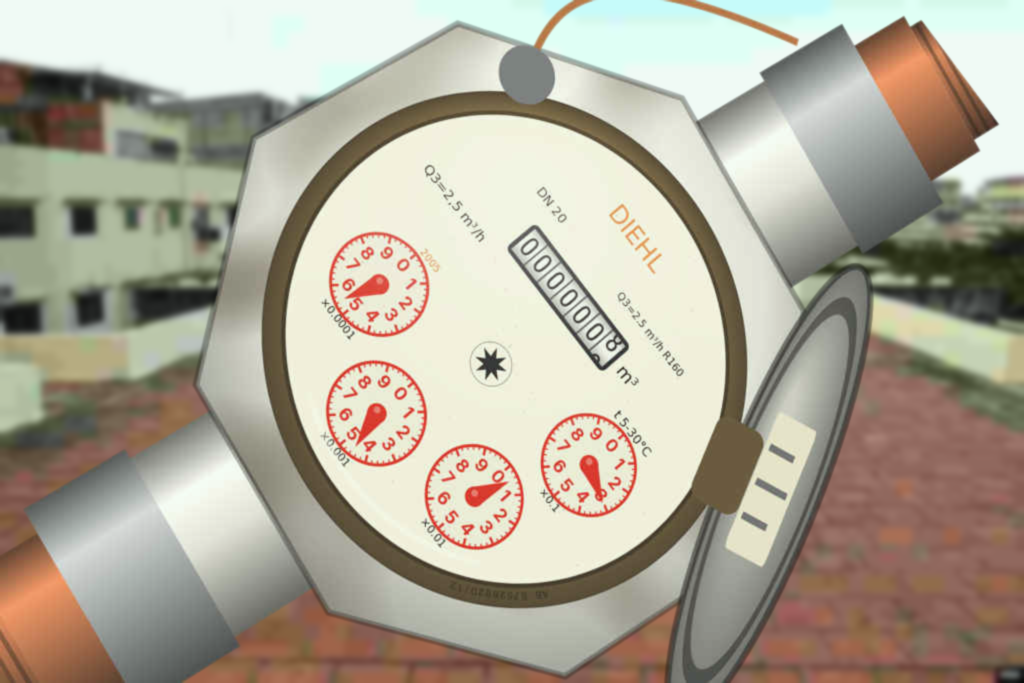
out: 8.3045 m³
